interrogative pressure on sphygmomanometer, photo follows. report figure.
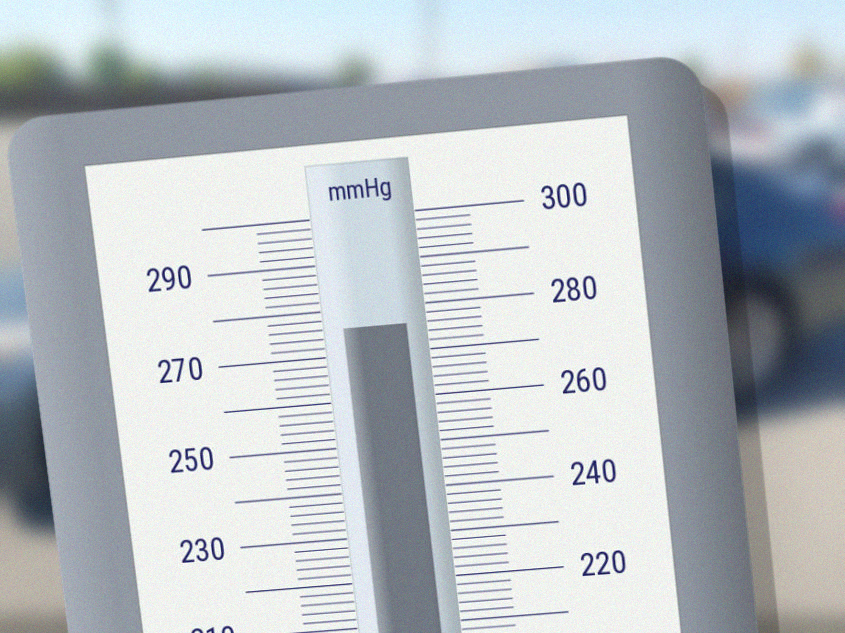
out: 276 mmHg
